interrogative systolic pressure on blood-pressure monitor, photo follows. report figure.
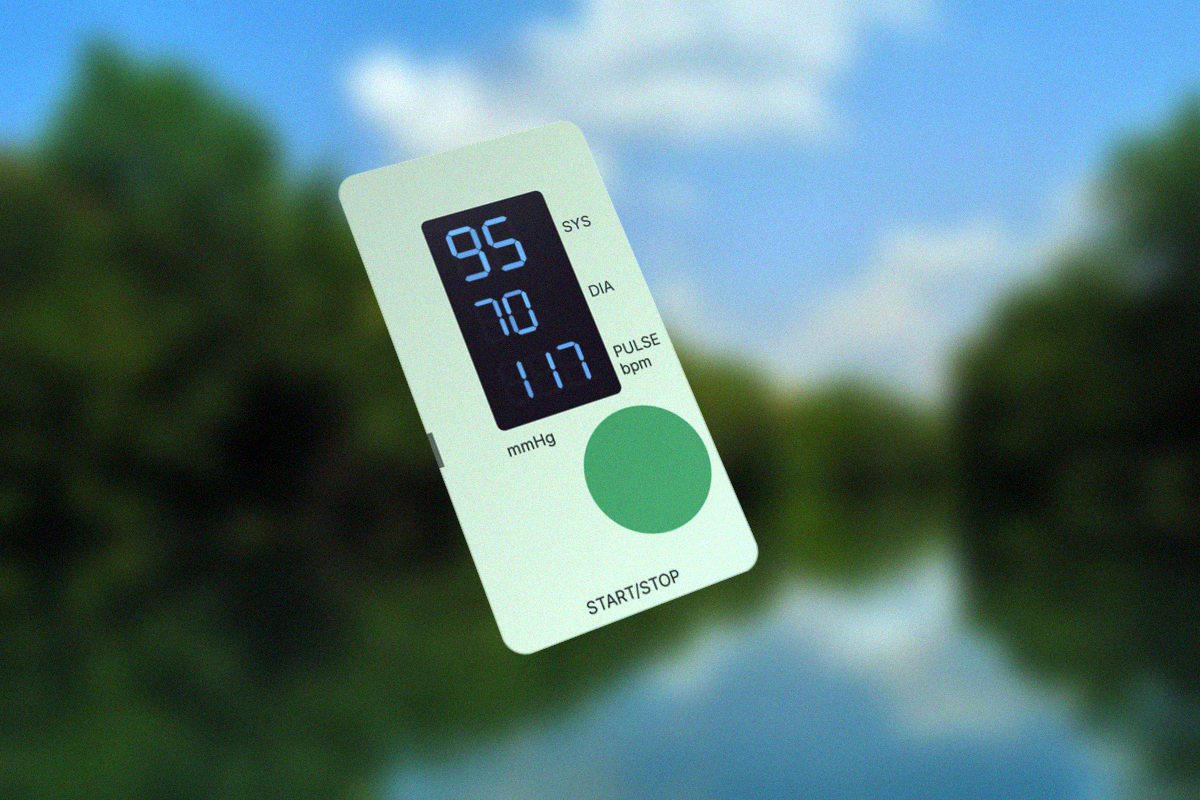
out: 95 mmHg
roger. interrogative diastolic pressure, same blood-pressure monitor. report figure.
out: 70 mmHg
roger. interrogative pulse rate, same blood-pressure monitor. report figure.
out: 117 bpm
